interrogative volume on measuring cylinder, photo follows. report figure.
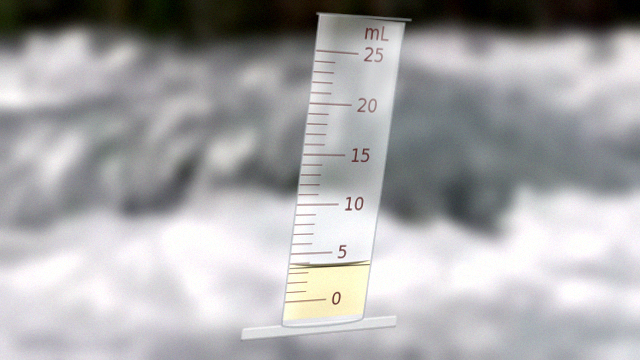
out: 3.5 mL
